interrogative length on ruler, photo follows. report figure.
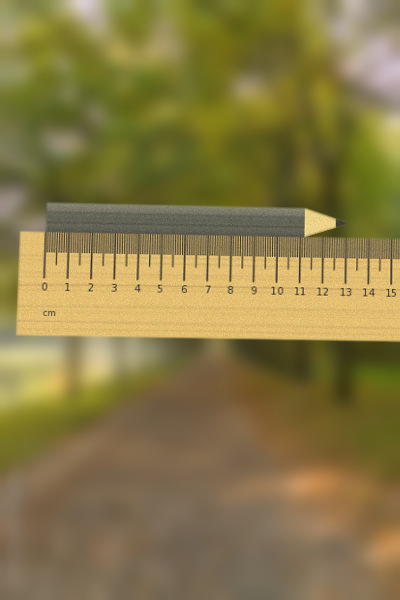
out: 13 cm
